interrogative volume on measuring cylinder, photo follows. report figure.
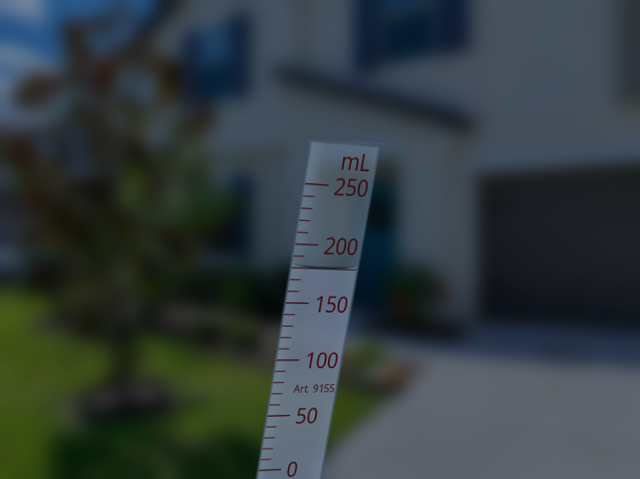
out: 180 mL
